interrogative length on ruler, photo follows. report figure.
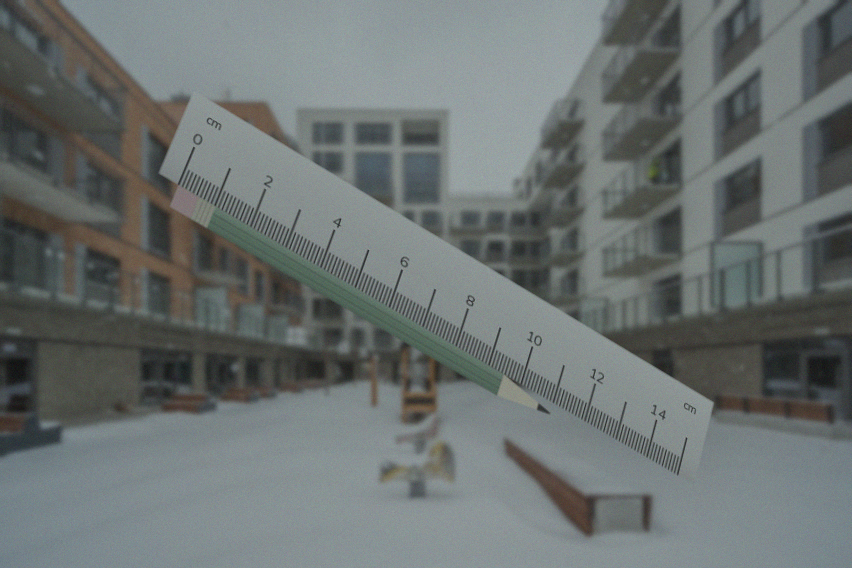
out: 11 cm
